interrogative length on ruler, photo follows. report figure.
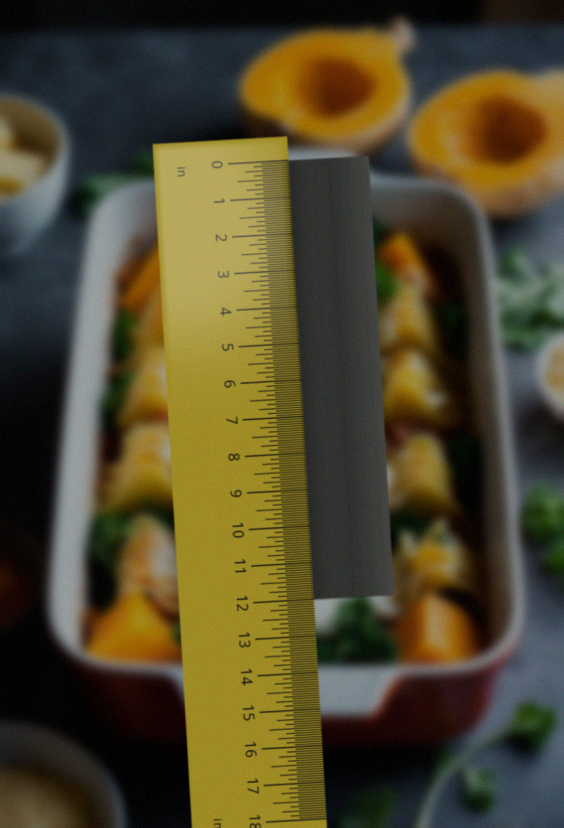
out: 12 in
